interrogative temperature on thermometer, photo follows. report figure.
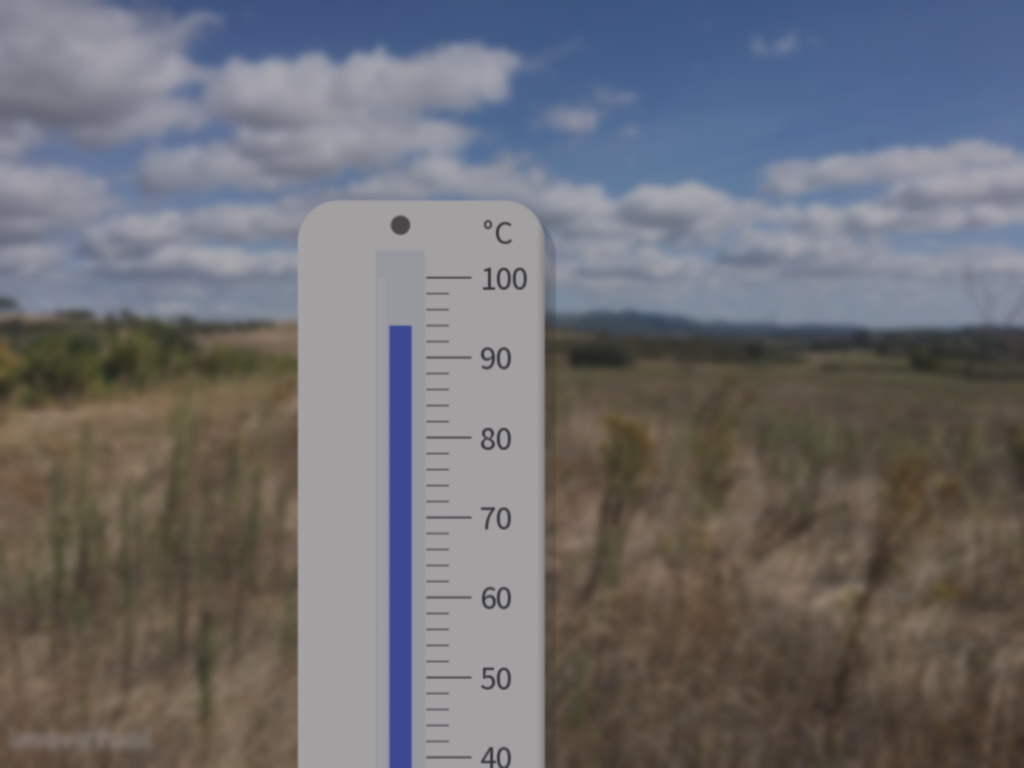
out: 94 °C
